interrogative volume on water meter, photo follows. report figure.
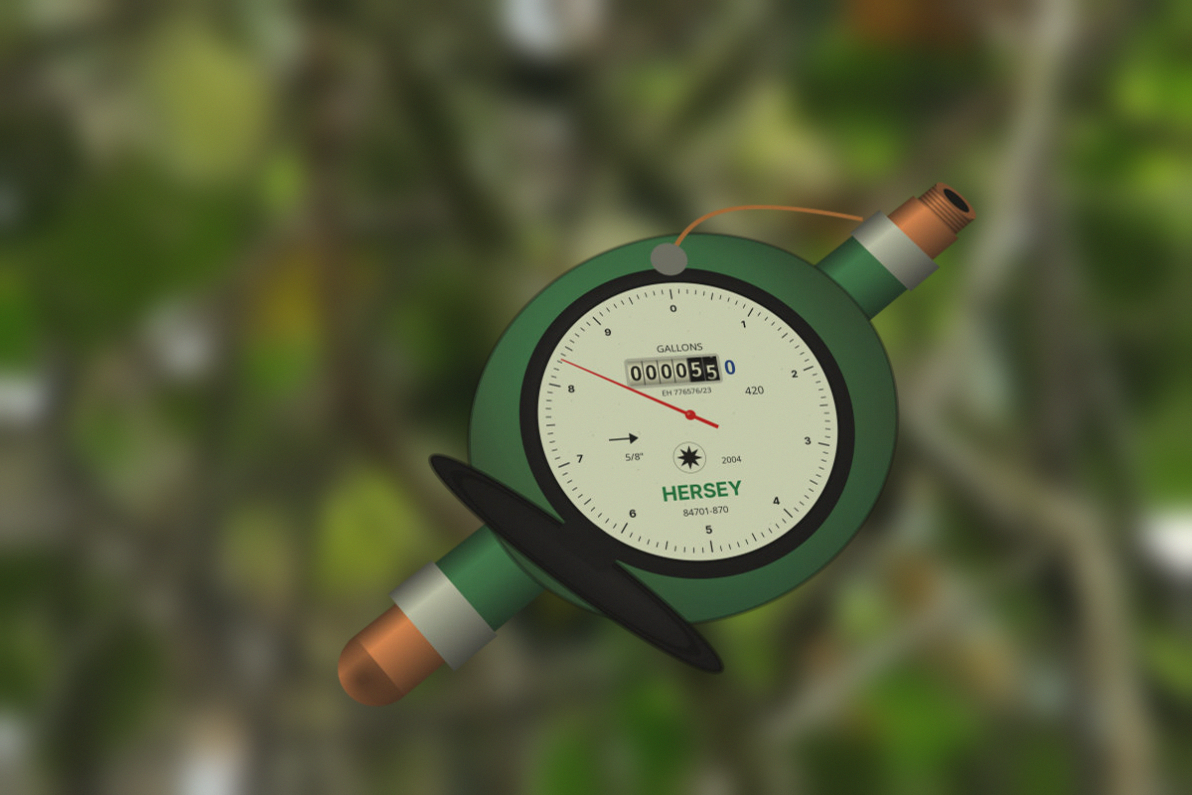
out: 548.3 gal
